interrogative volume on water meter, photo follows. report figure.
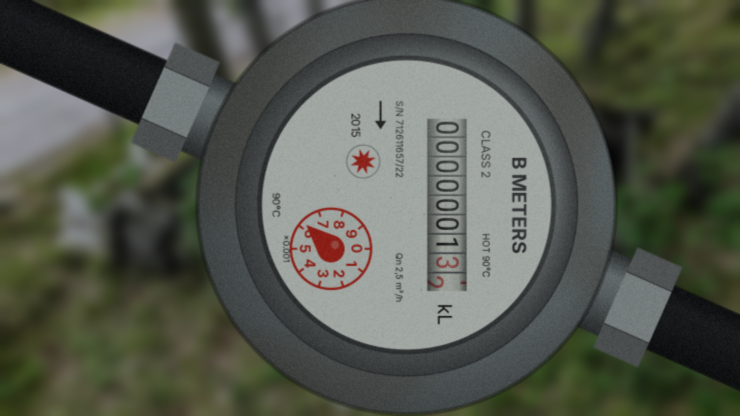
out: 1.316 kL
